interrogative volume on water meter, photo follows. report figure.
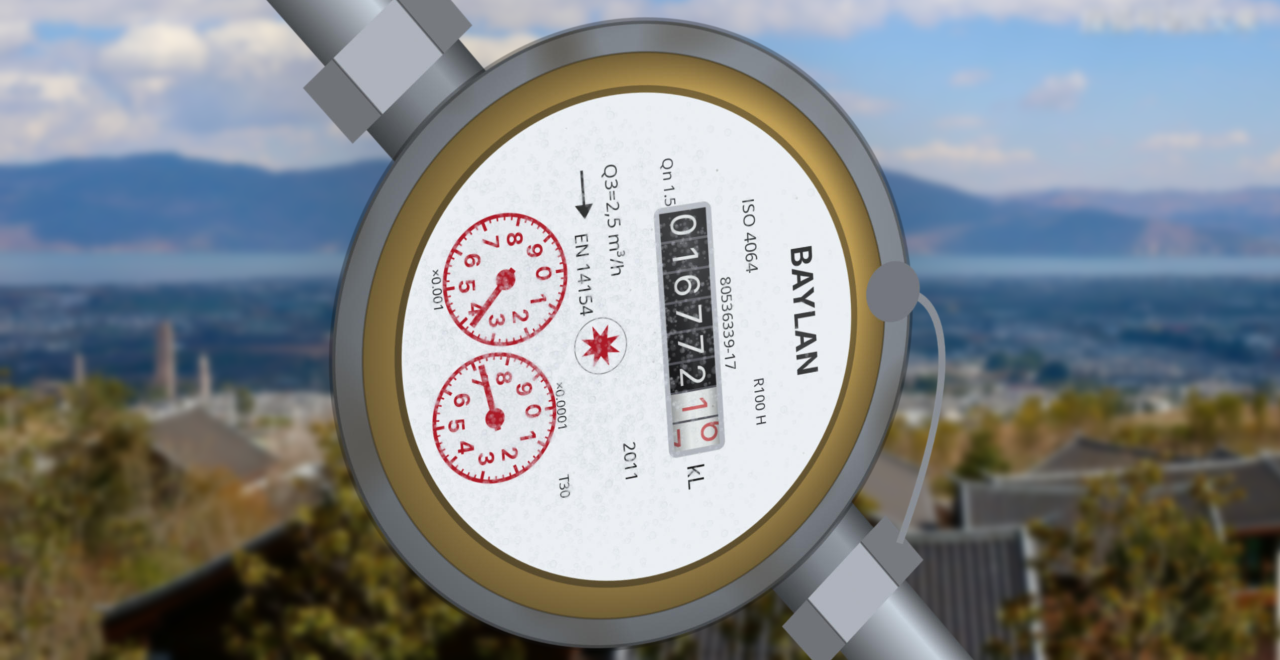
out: 16772.1637 kL
